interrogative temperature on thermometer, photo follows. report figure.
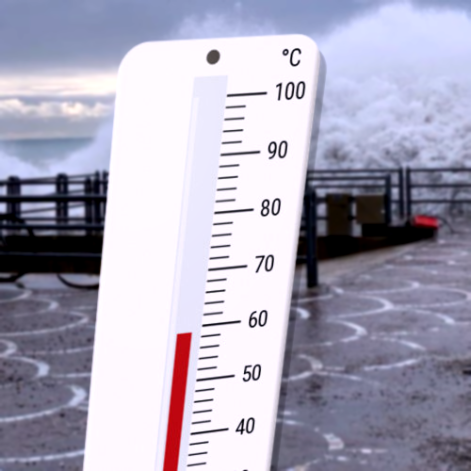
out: 59 °C
